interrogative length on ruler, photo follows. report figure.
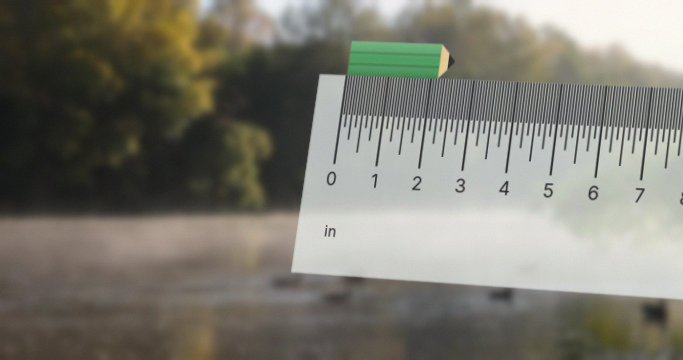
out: 2.5 in
